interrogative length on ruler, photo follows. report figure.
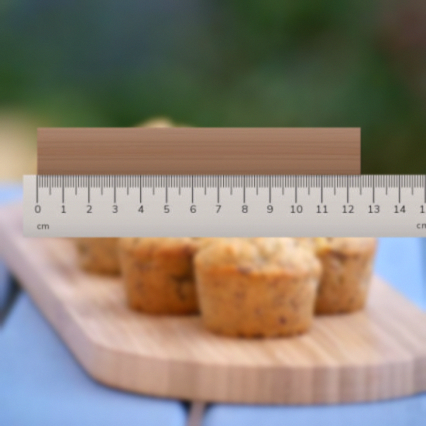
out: 12.5 cm
